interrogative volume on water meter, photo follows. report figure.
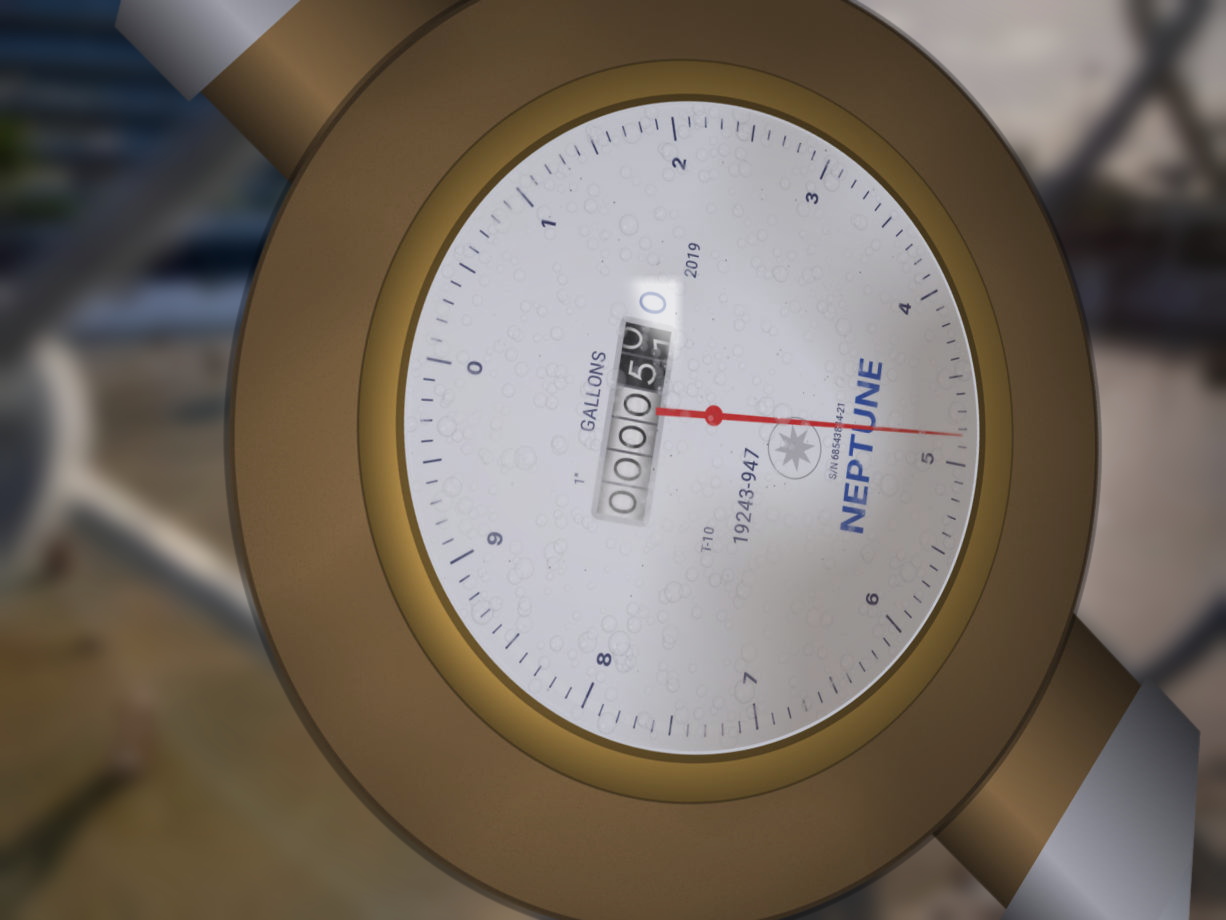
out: 504.8 gal
